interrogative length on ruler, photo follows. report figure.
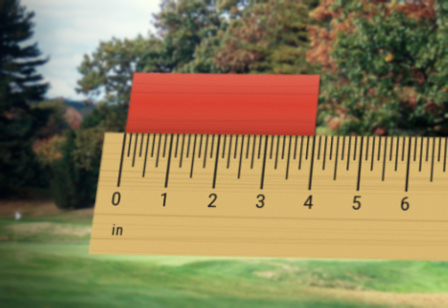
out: 4 in
